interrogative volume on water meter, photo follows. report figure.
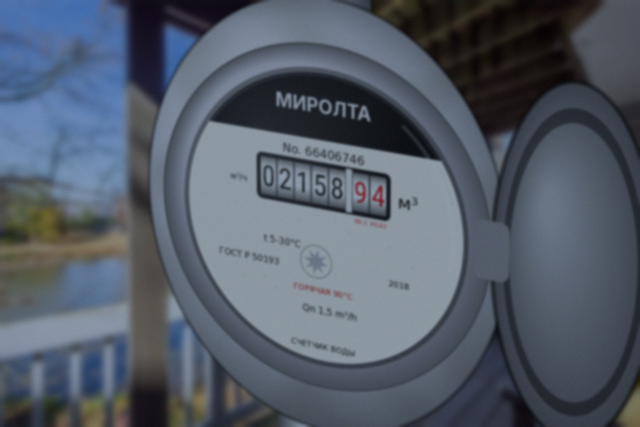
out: 2158.94 m³
